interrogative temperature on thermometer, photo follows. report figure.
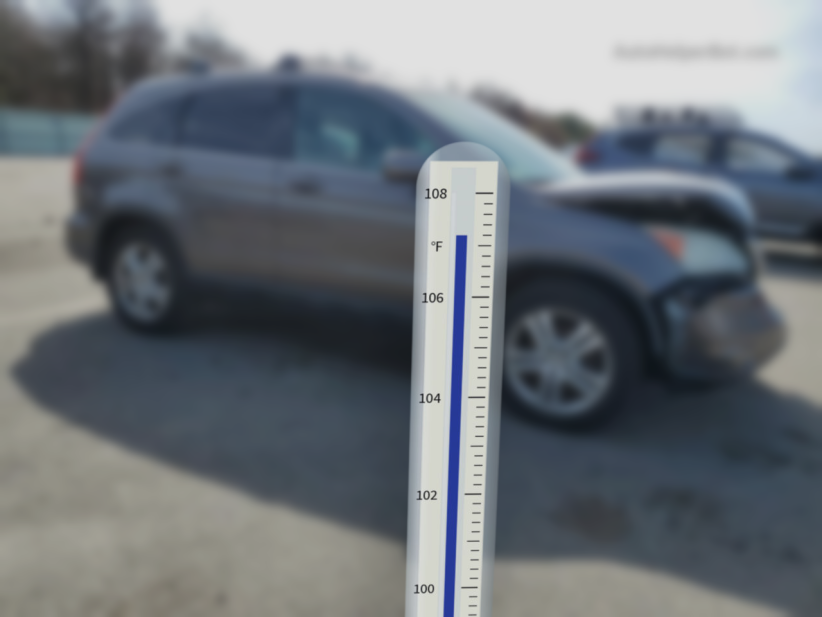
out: 107.2 °F
